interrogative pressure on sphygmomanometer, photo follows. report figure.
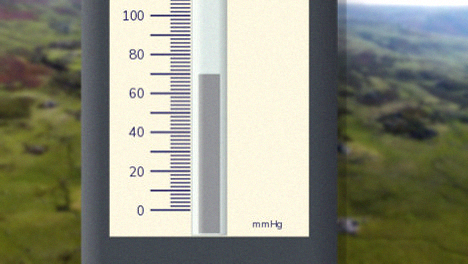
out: 70 mmHg
